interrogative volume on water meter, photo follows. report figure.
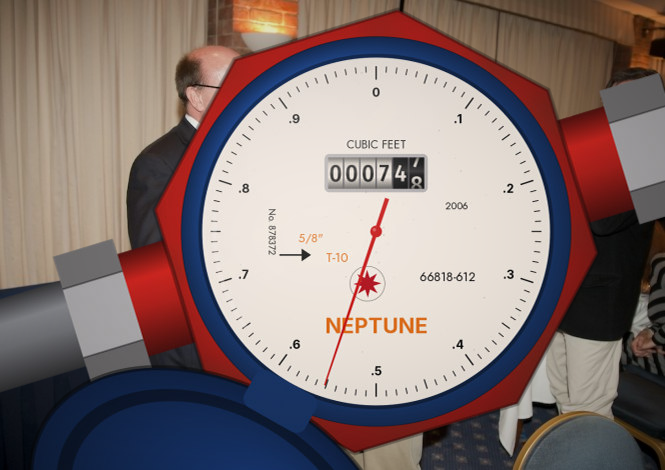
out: 747.55 ft³
